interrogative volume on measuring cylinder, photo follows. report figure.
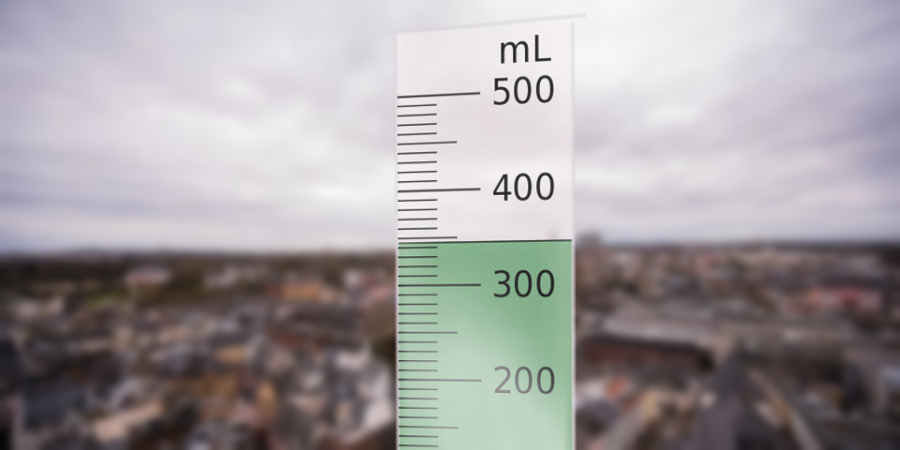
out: 345 mL
